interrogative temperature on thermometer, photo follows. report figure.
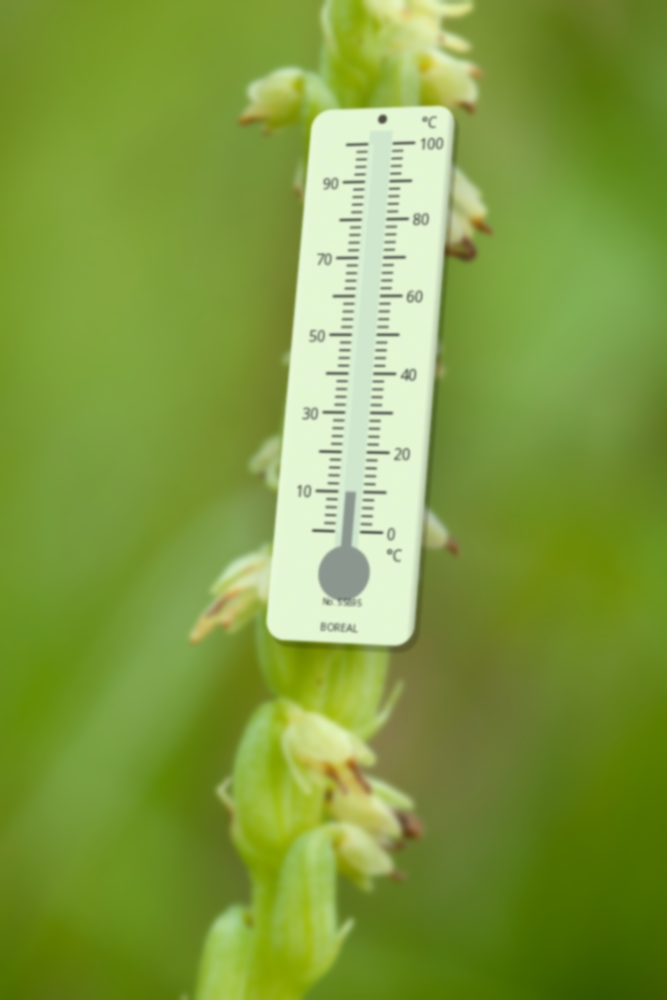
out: 10 °C
